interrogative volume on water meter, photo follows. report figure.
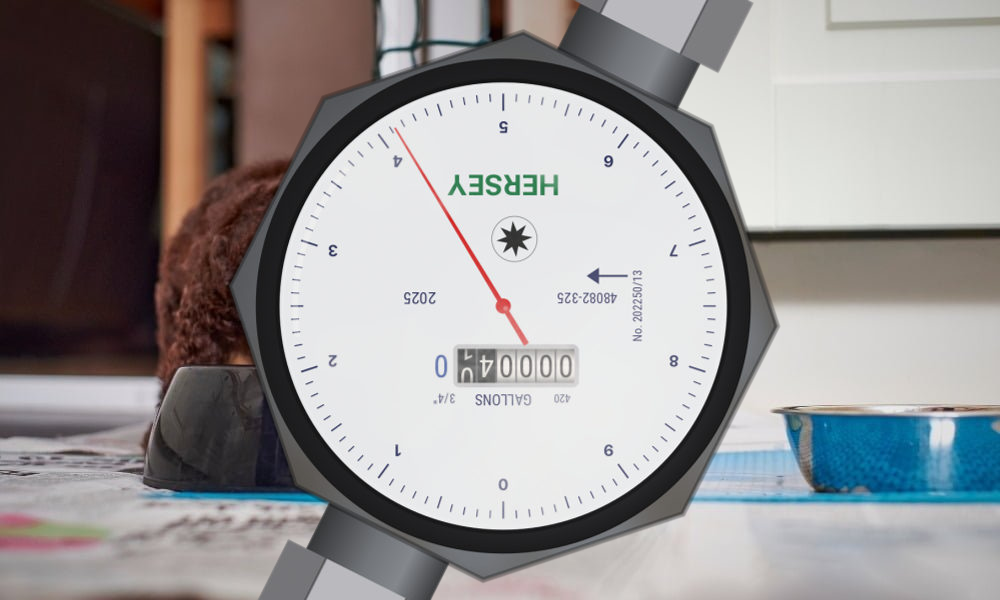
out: 404.1 gal
